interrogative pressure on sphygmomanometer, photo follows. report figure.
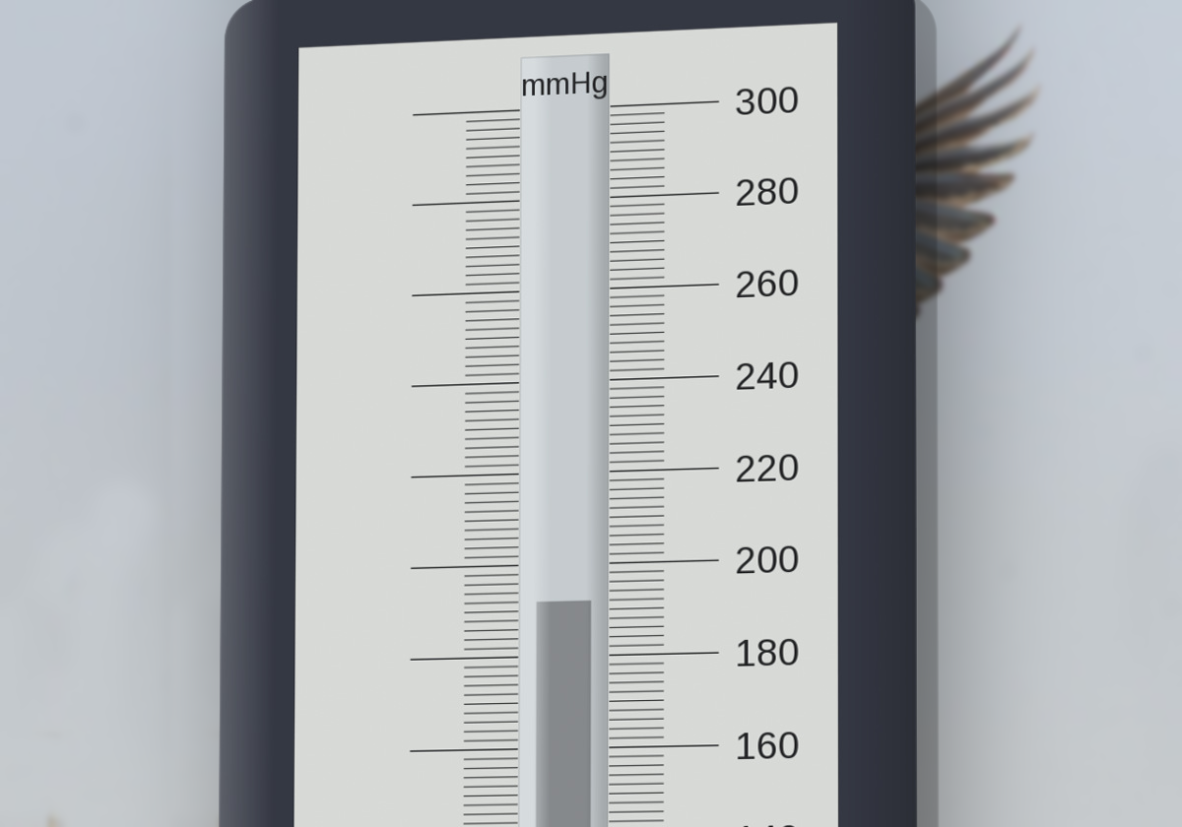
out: 192 mmHg
